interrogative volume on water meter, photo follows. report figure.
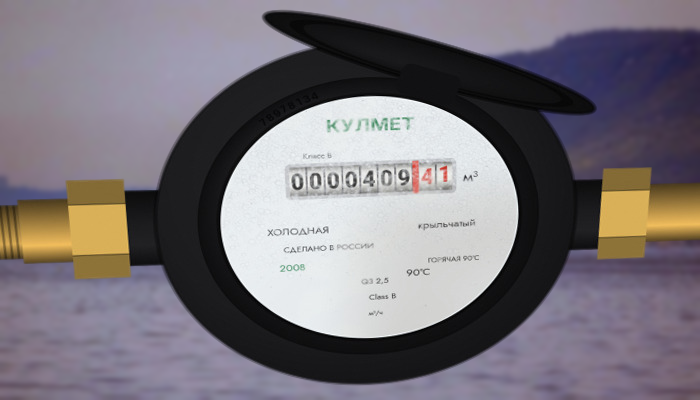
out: 409.41 m³
